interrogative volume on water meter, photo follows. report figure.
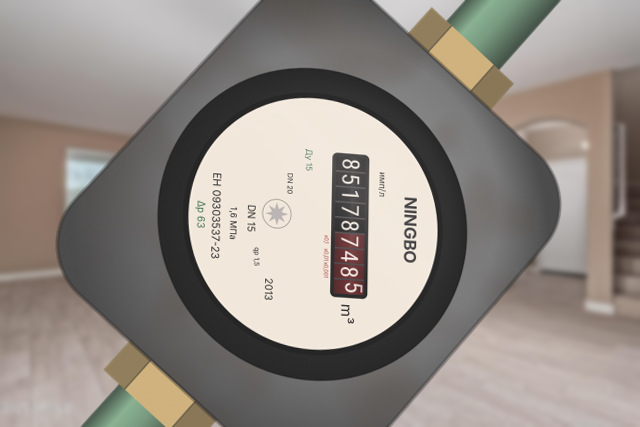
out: 85178.7485 m³
